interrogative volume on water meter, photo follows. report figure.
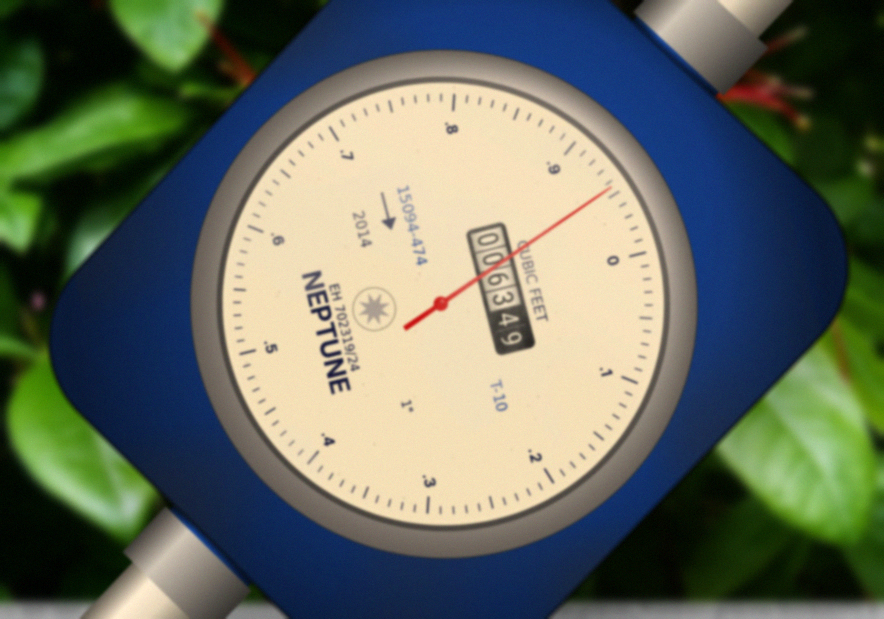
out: 6348.94 ft³
